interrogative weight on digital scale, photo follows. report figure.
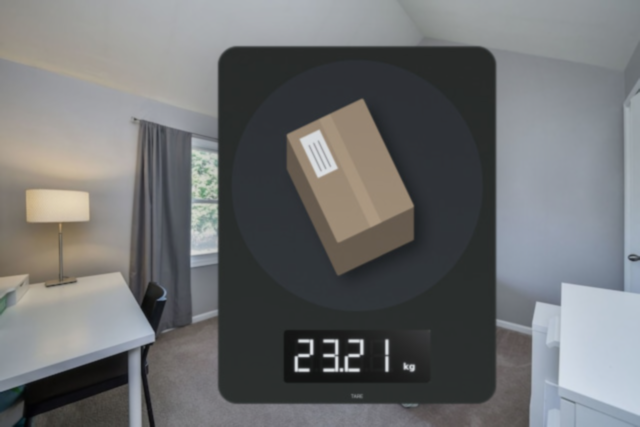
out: 23.21 kg
